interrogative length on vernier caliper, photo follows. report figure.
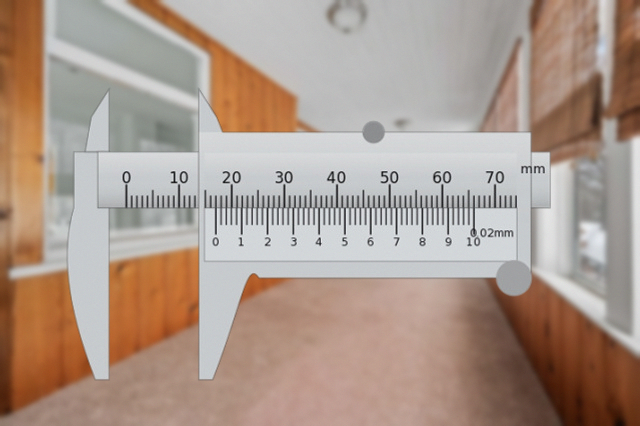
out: 17.0 mm
